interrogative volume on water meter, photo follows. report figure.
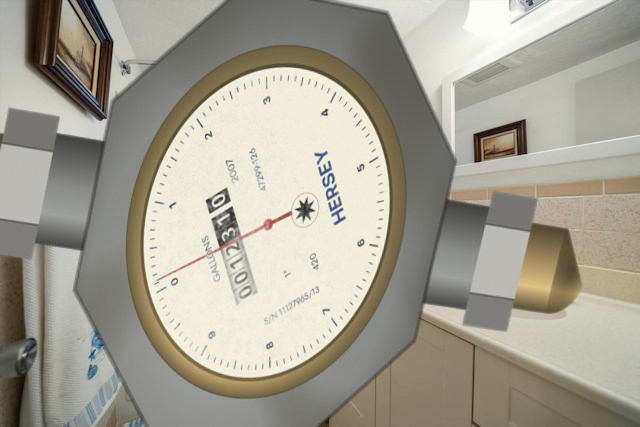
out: 12310.1 gal
